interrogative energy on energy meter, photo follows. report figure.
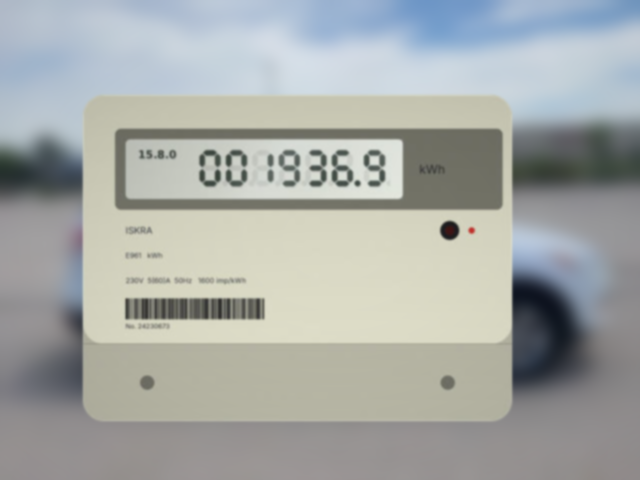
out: 1936.9 kWh
